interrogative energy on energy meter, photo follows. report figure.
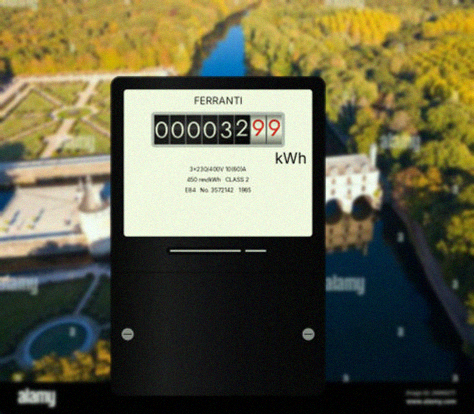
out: 32.99 kWh
